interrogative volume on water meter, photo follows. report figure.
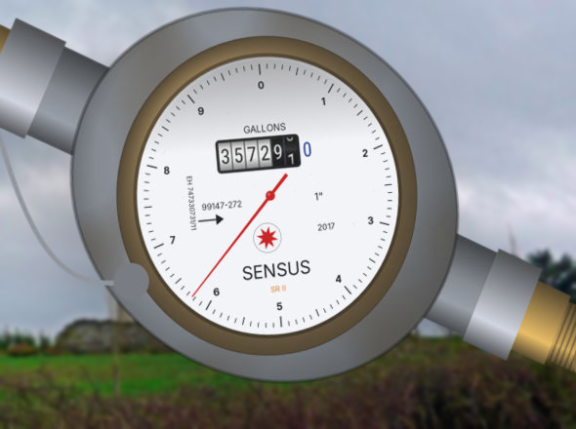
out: 3572906.2 gal
